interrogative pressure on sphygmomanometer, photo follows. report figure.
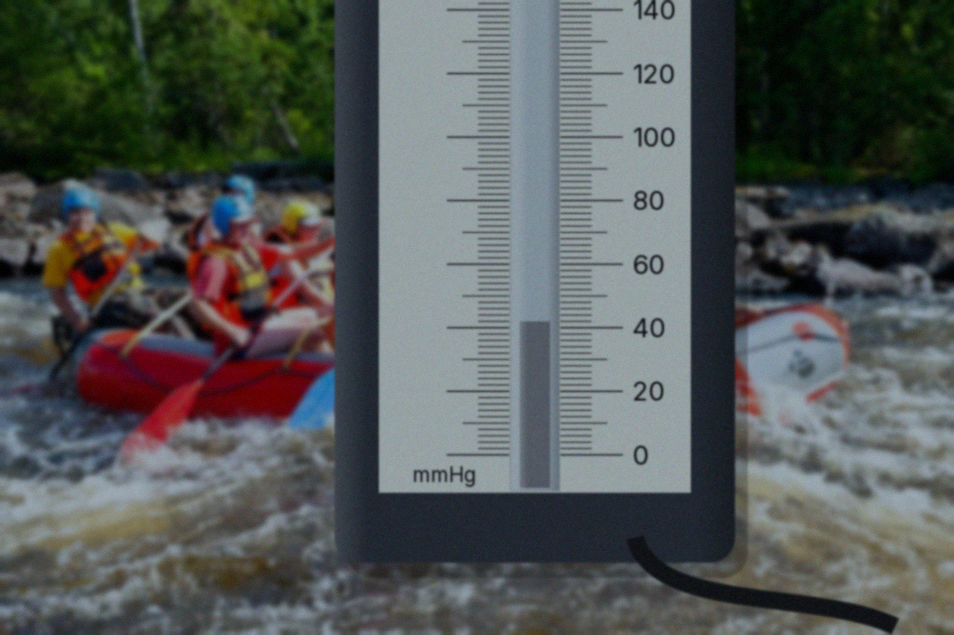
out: 42 mmHg
